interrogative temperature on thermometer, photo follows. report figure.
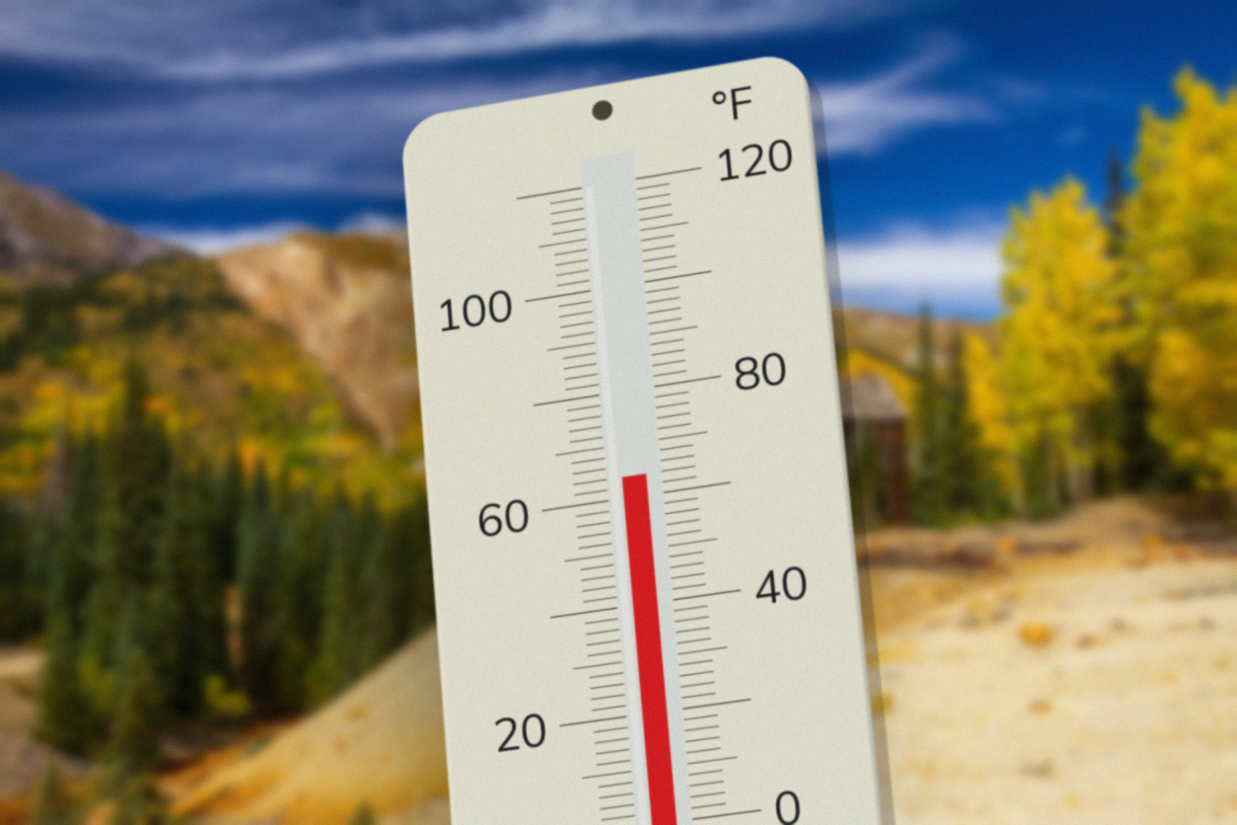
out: 64 °F
